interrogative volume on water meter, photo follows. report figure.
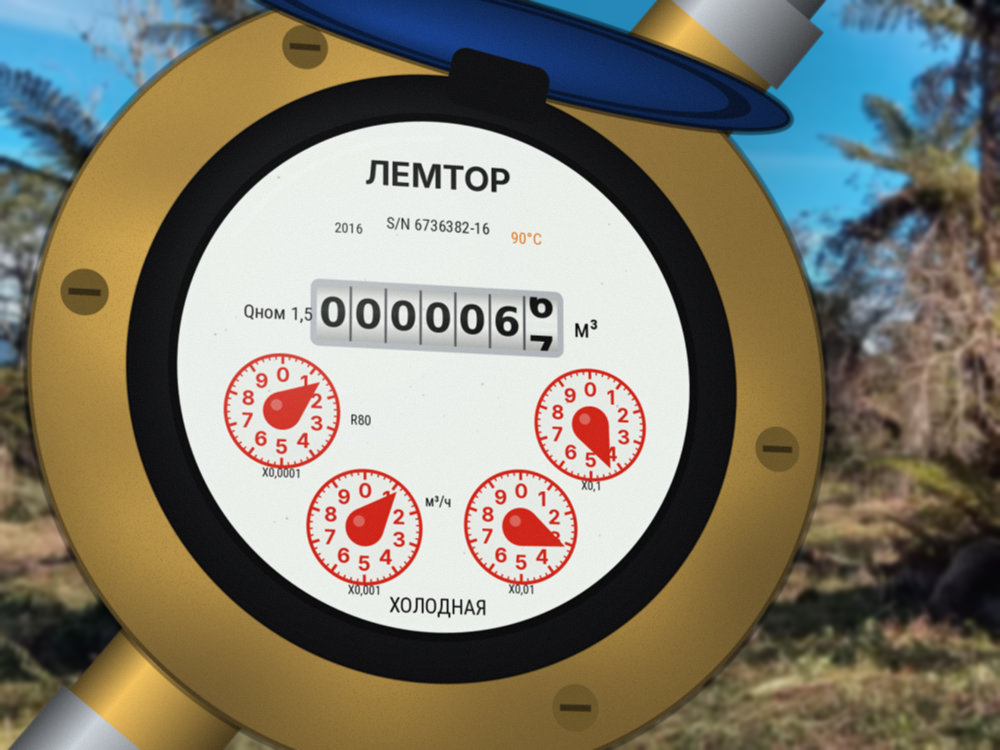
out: 66.4311 m³
